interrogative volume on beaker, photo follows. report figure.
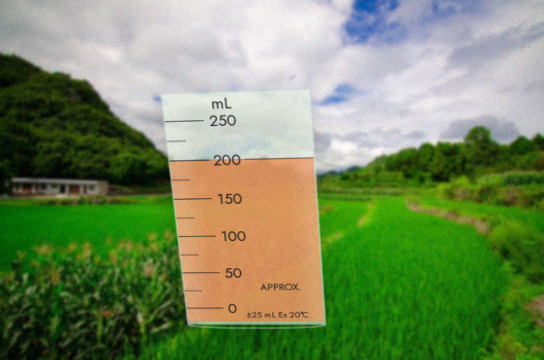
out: 200 mL
